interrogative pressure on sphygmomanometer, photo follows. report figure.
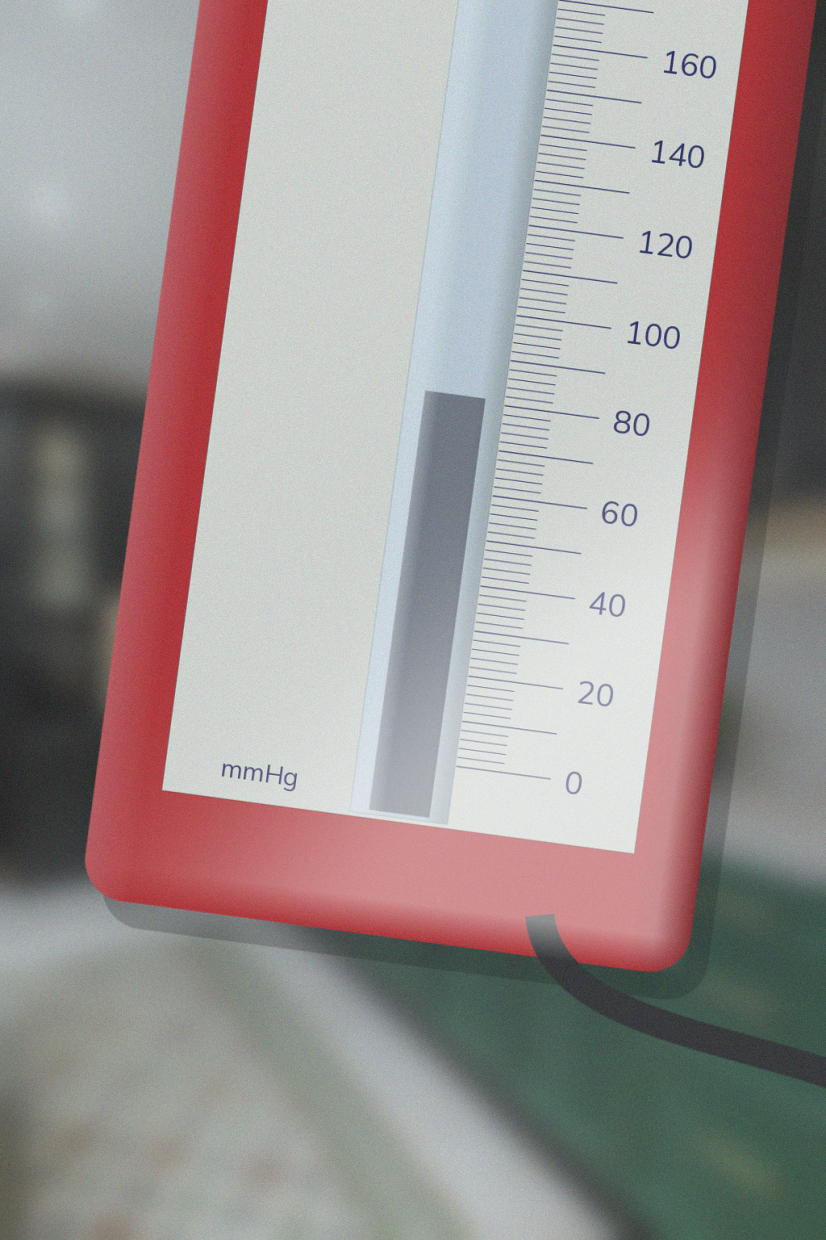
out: 81 mmHg
